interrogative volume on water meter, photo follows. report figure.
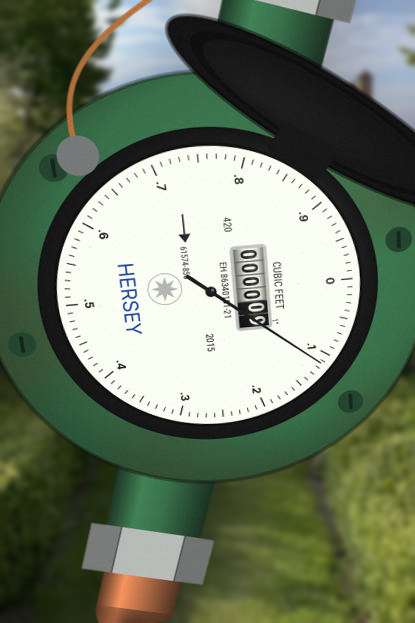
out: 9.11 ft³
